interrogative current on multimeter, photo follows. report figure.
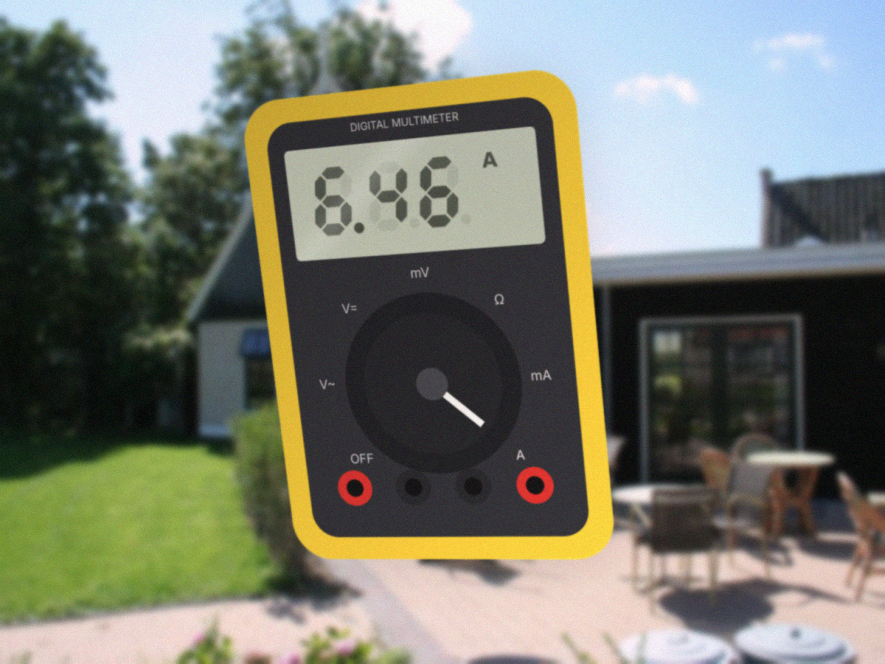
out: 6.46 A
